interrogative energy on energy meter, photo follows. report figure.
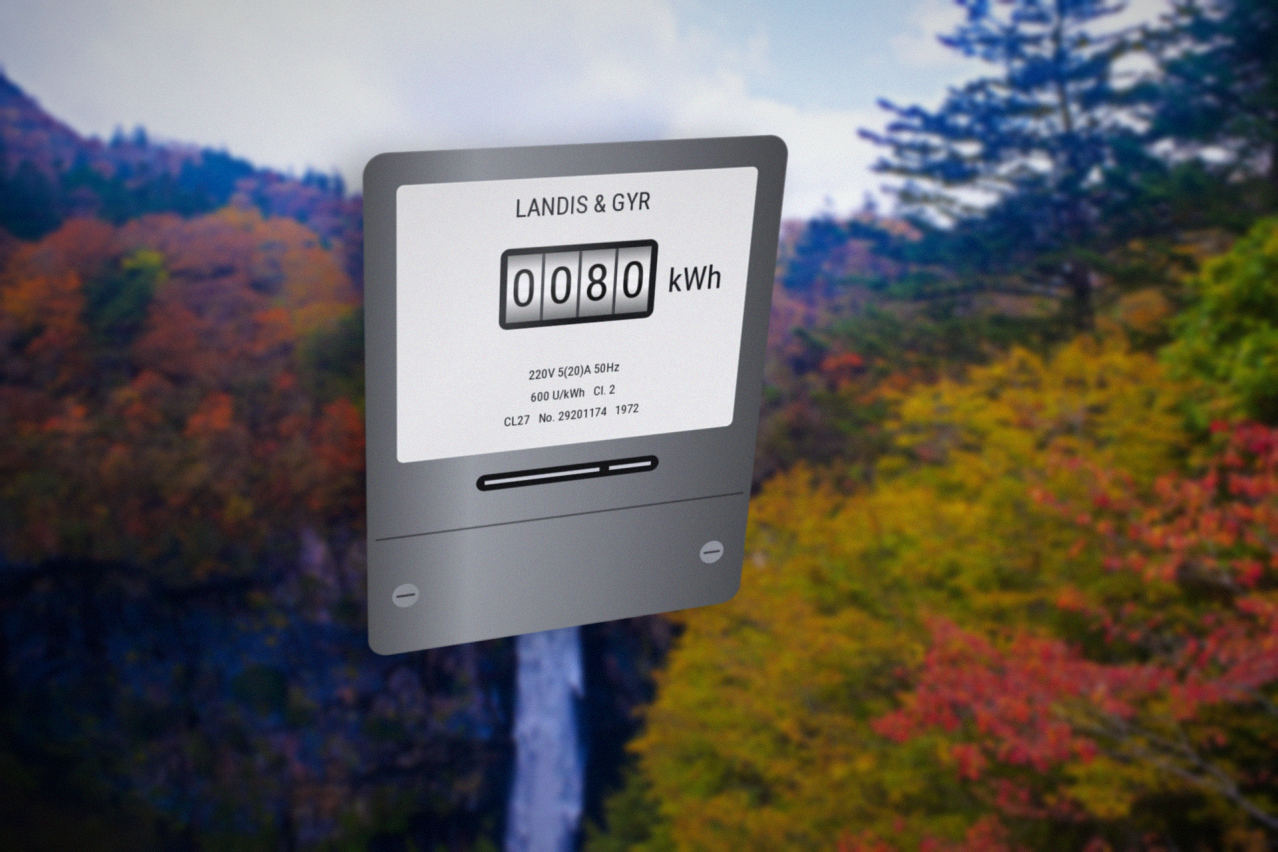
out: 80 kWh
